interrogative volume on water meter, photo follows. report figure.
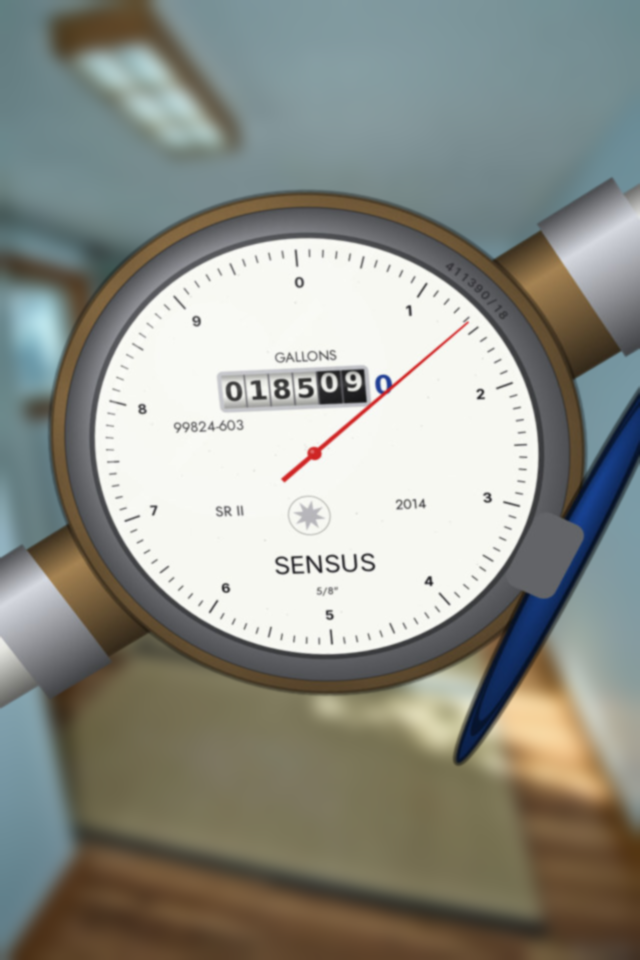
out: 185091.4 gal
